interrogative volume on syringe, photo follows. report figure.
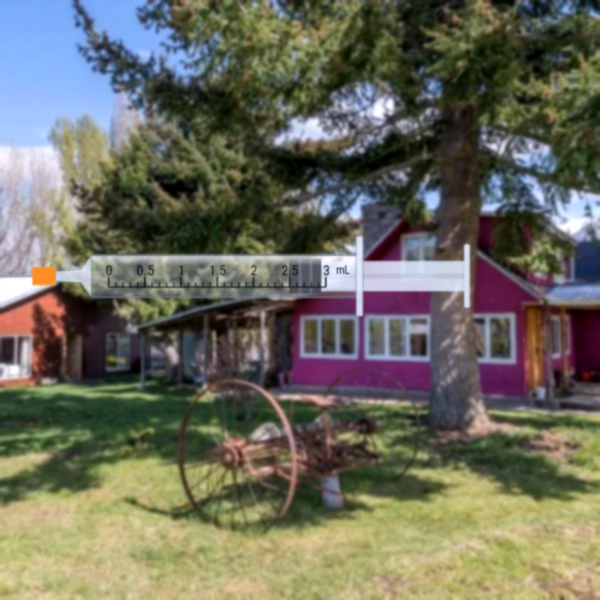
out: 2.5 mL
